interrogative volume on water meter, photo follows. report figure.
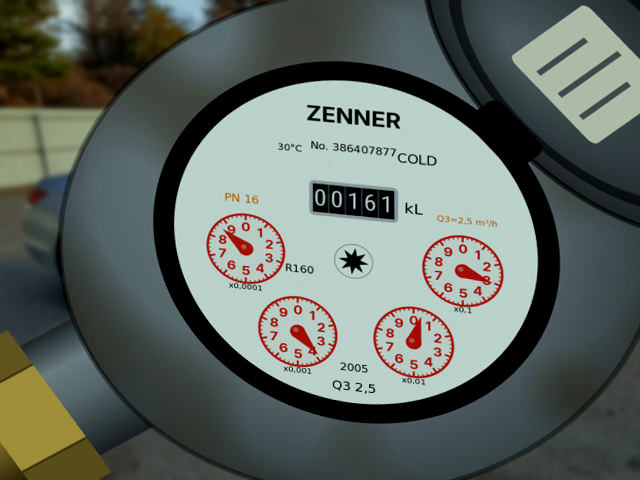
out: 161.3038 kL
